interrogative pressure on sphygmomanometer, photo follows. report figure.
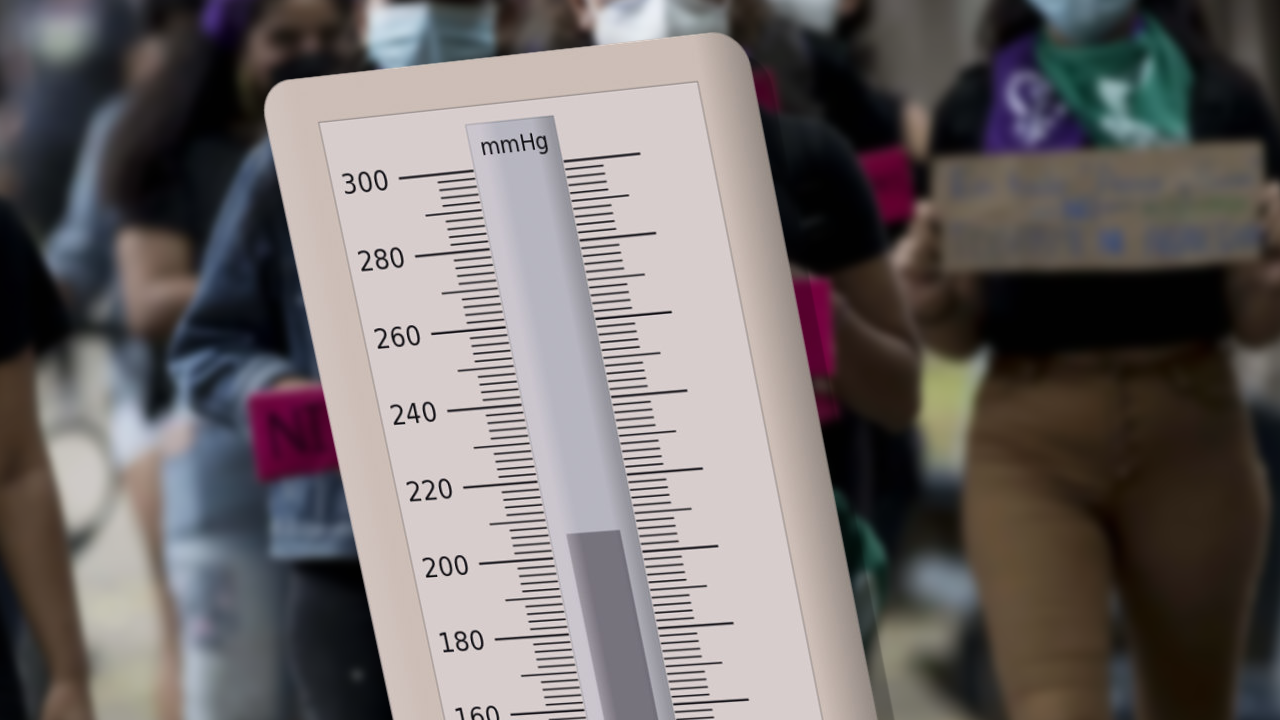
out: 206 mmHg
